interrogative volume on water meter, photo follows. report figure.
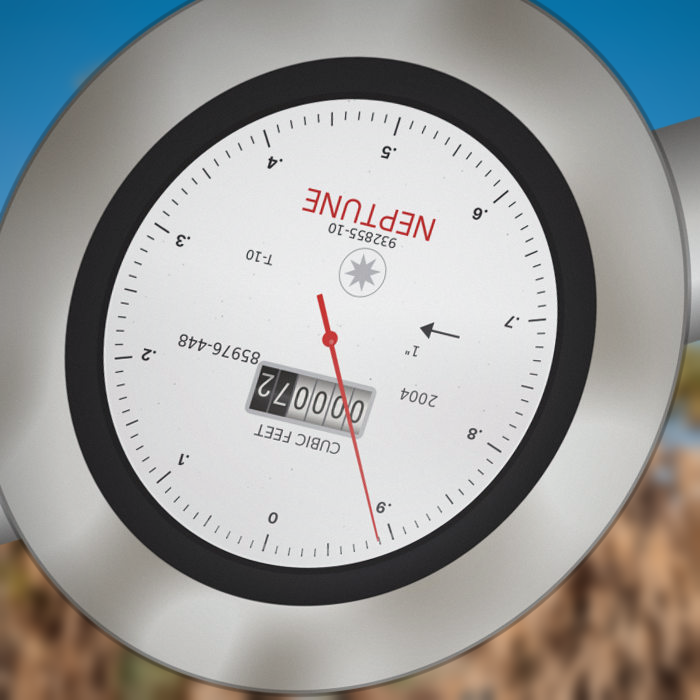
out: 71.91 ft³
